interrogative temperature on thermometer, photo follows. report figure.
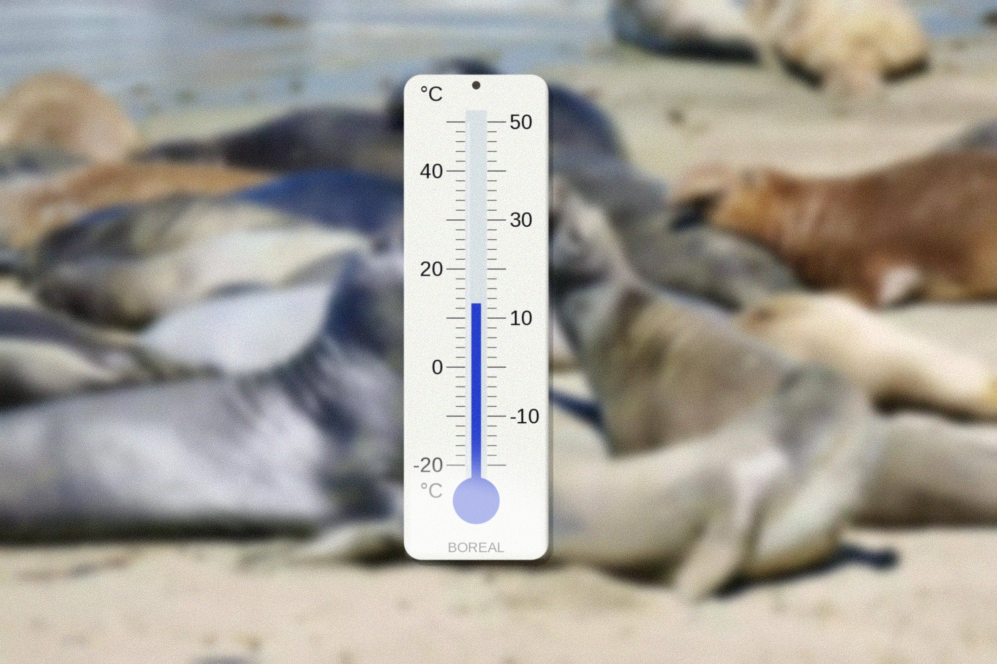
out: 13 °C
